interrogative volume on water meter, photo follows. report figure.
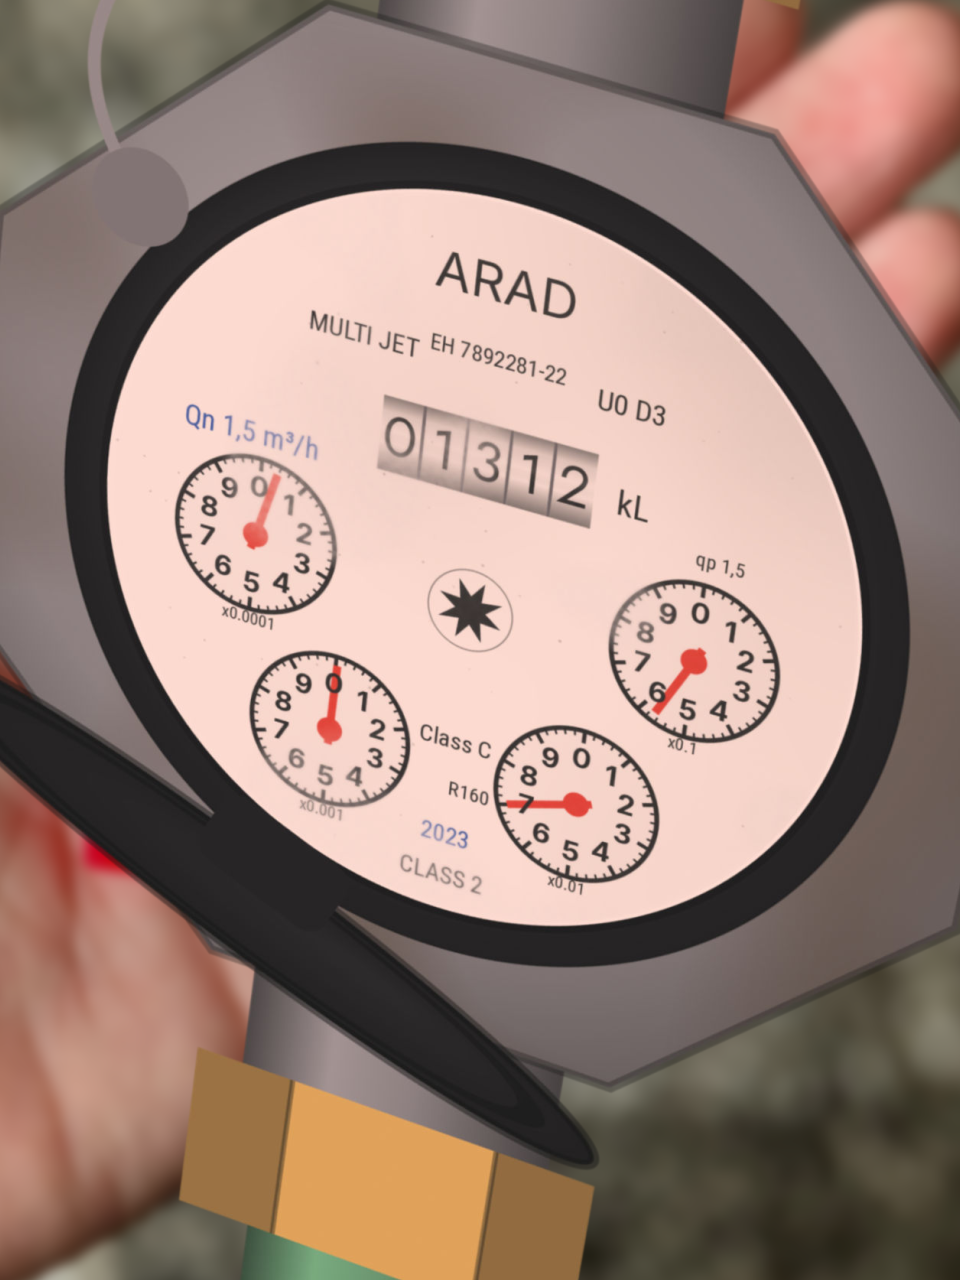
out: 1312.5700 kL
